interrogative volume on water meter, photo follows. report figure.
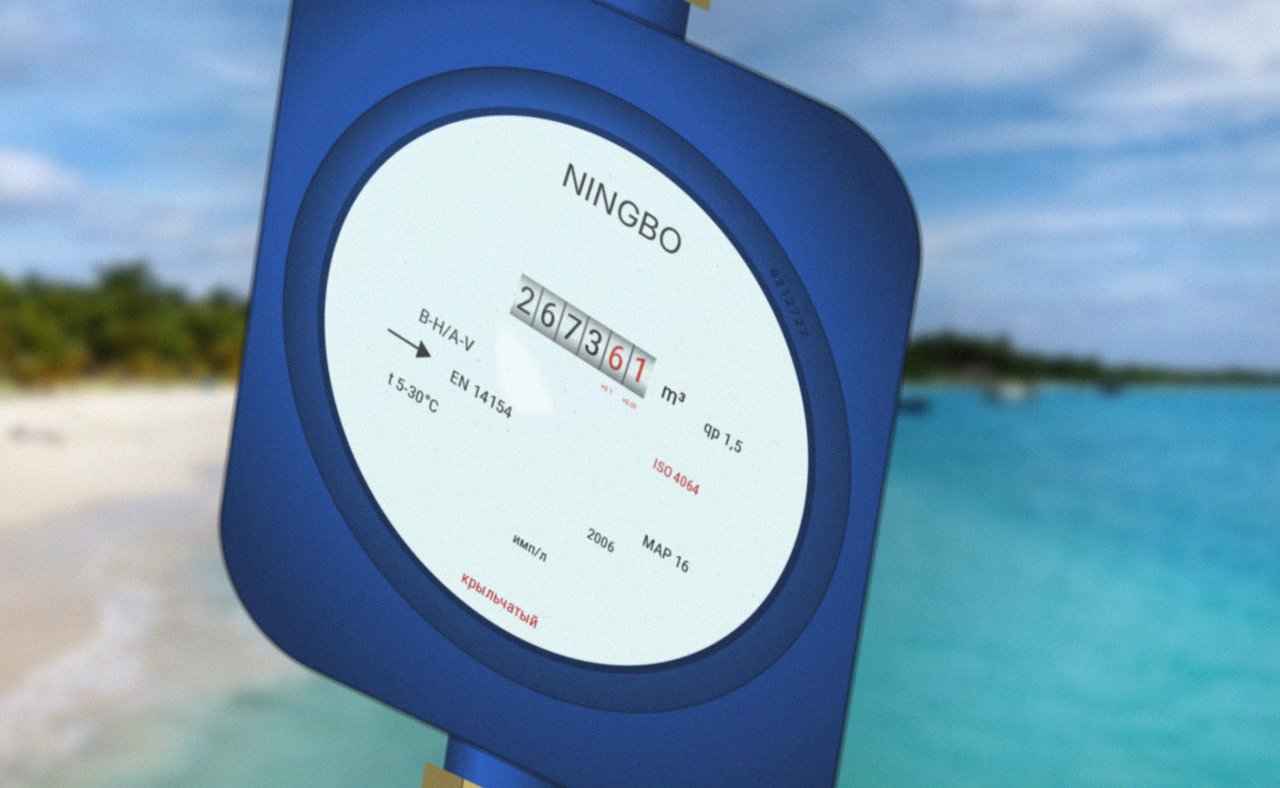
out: 2673.61 m³
